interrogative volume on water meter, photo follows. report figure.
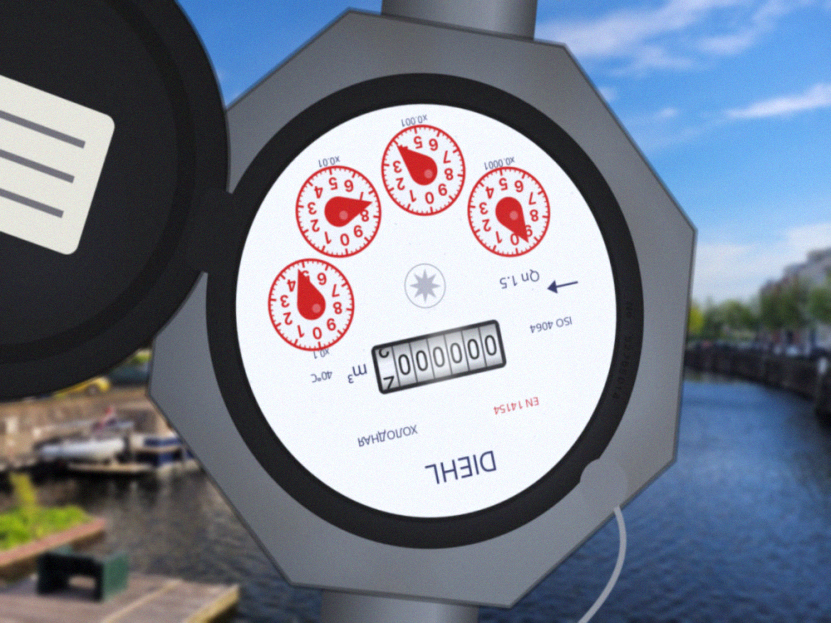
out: 2.4739 m³
